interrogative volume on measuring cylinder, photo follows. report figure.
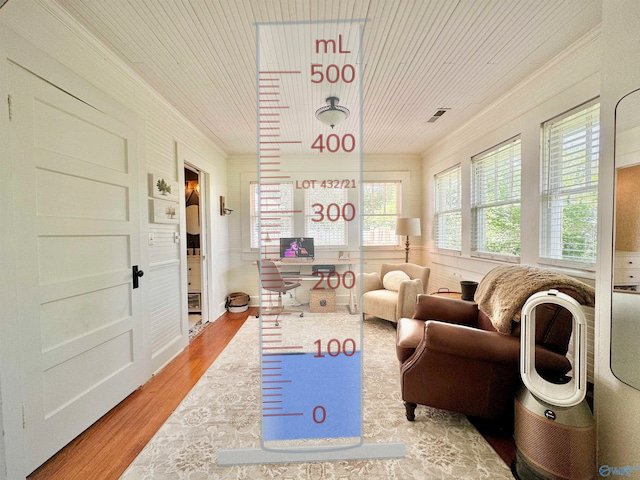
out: 90 mL
